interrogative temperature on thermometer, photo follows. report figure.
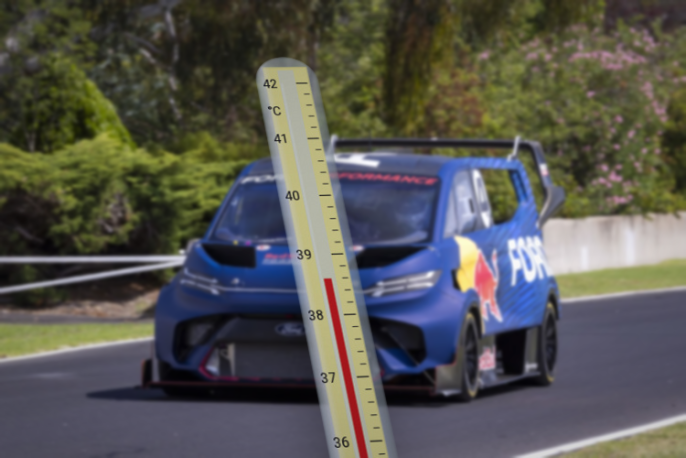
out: 38.6 °C
